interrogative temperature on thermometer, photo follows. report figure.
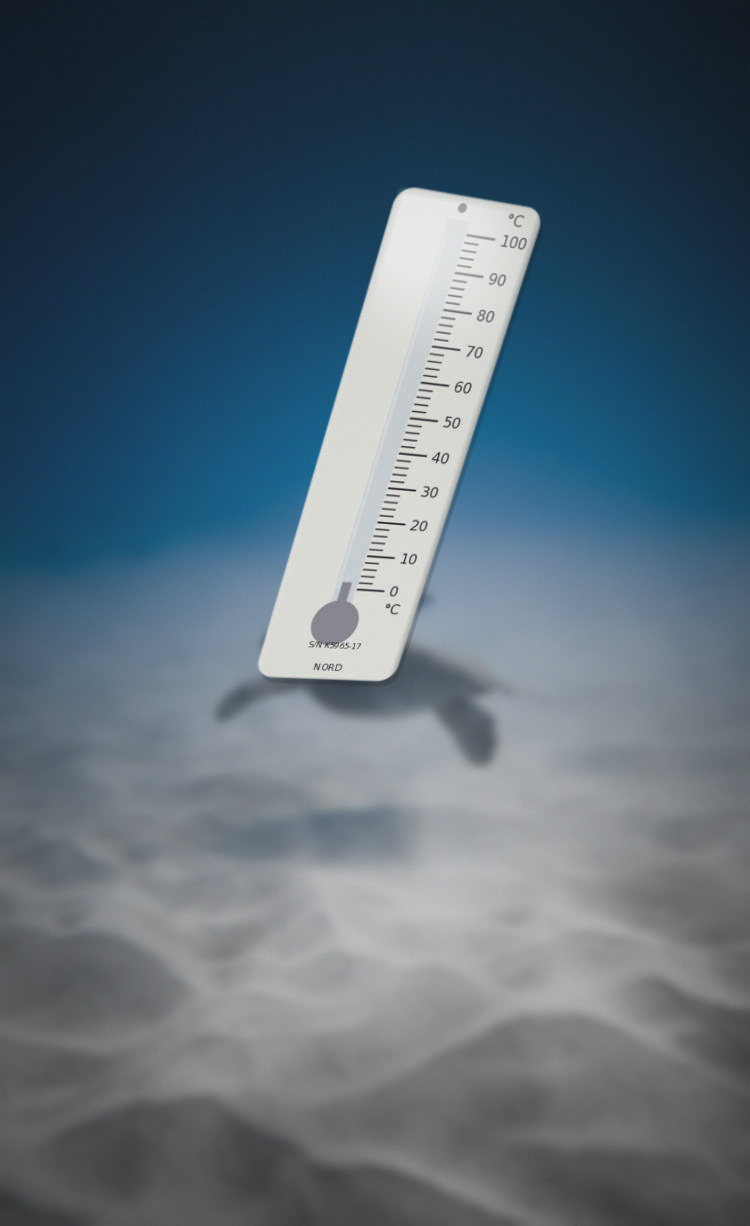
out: 2 °C
